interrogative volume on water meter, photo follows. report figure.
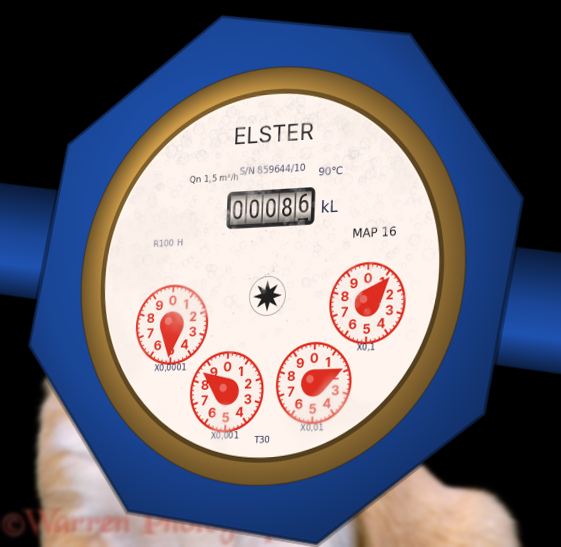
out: 86.1185 kL
